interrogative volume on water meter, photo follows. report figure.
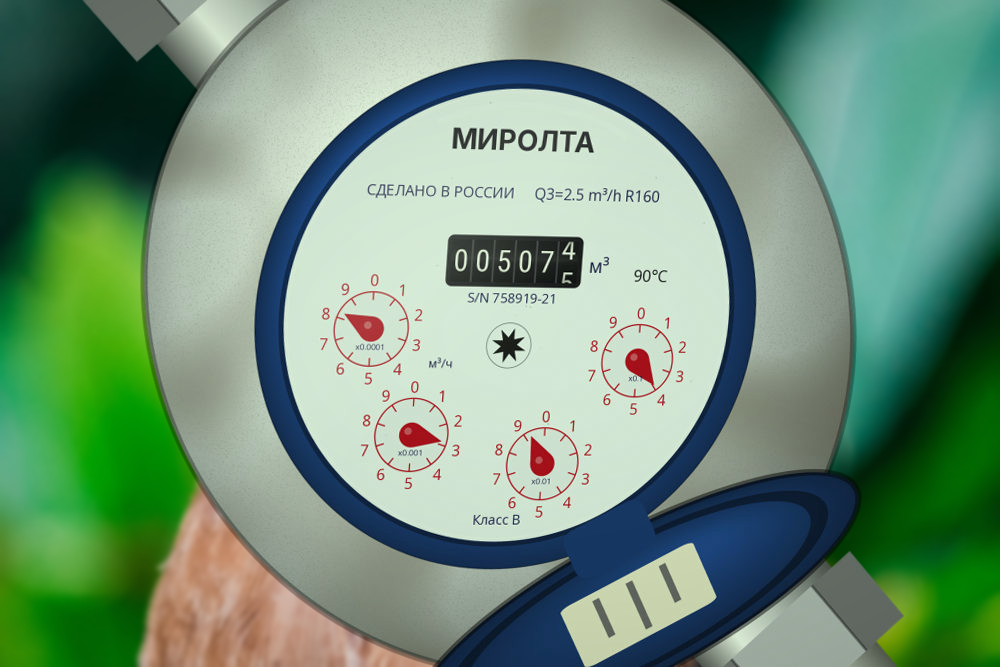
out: 5074.3928 m³
